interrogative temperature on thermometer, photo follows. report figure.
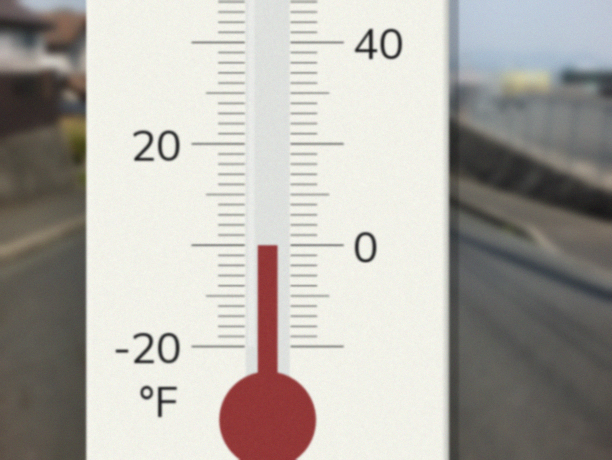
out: 0 °F
